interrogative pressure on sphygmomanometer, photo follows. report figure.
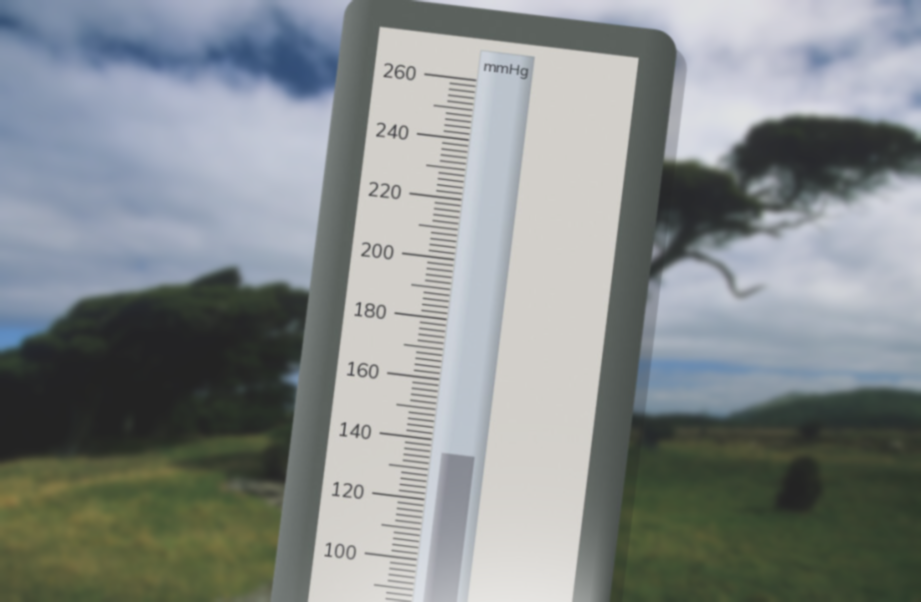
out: 136 mmHg
